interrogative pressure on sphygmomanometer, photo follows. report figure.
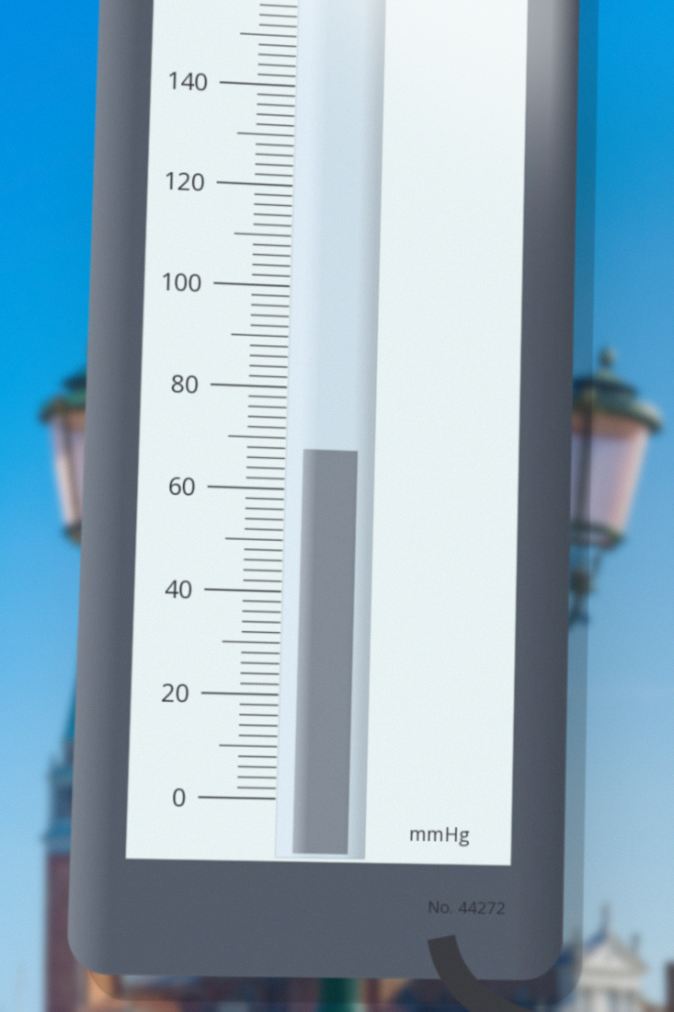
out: 68 mmHg
